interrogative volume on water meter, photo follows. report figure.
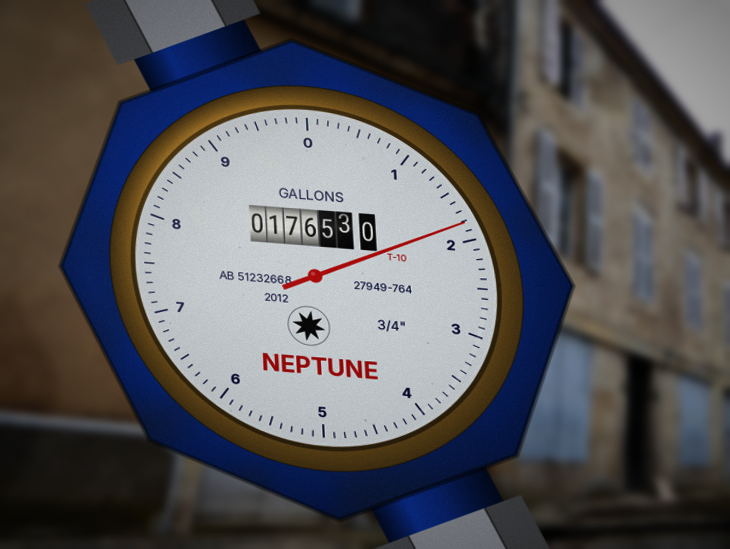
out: 176531.8 gal
